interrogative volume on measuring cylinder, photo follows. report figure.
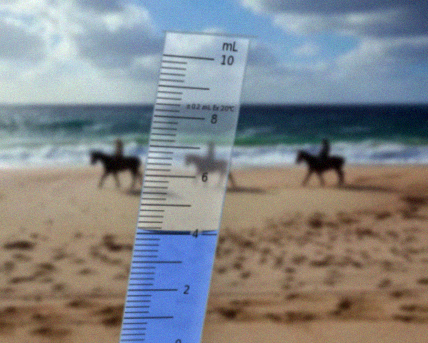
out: 4 mL
